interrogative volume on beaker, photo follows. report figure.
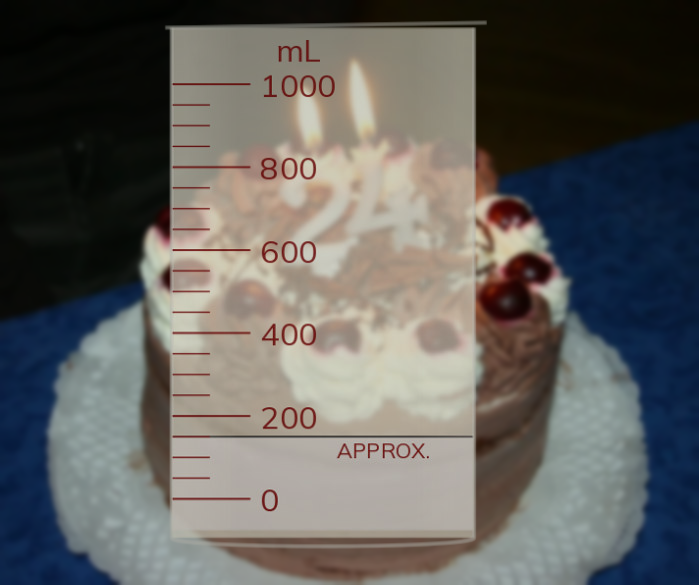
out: 150 mL
